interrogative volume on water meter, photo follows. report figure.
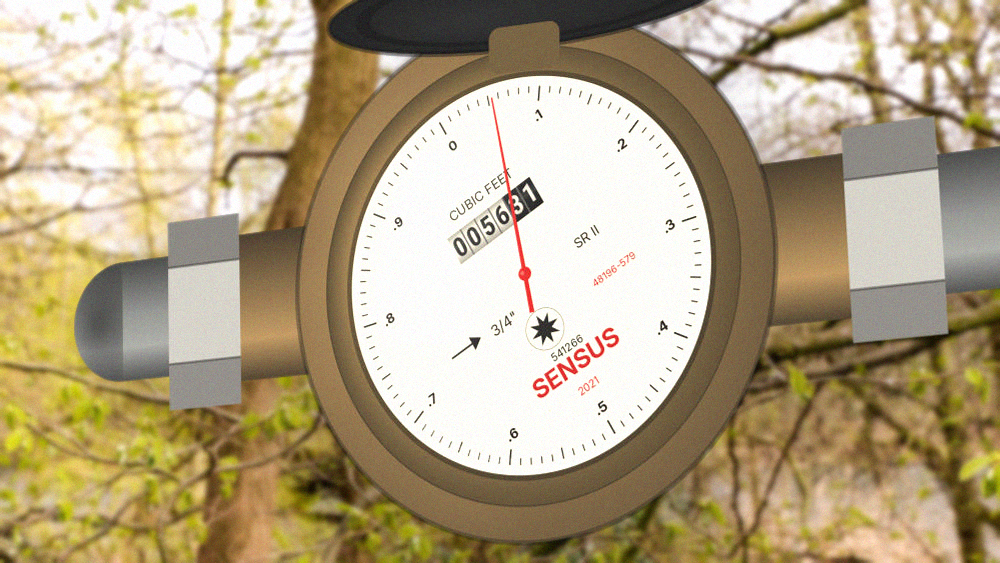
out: 5631.05 ft³
